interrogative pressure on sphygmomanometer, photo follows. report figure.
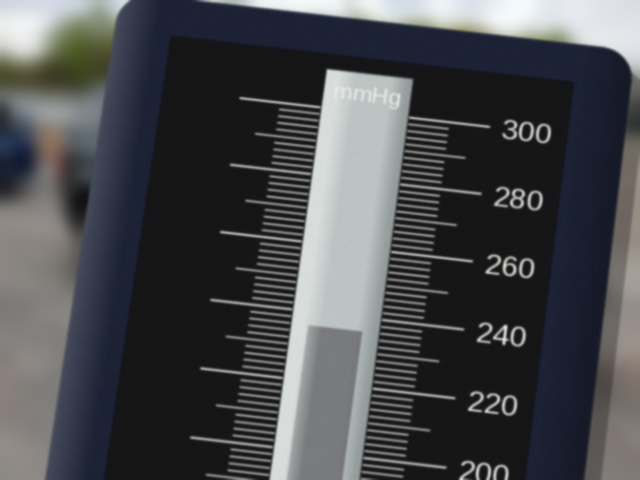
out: 236 mmHg
